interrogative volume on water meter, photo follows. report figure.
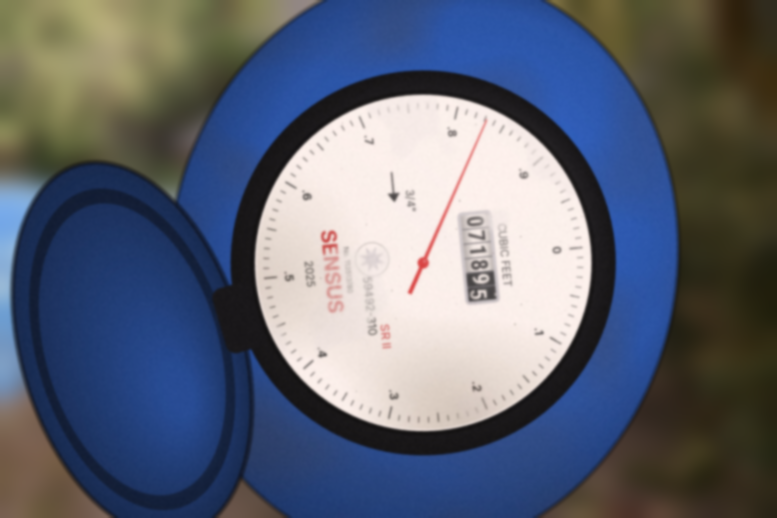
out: 71894.83 ft³
